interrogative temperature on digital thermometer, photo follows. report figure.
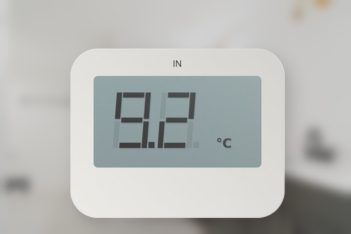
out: 9.2 °C
